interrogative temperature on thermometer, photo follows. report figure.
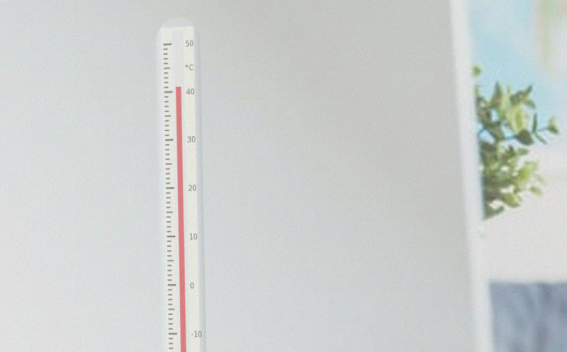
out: 41 °C
